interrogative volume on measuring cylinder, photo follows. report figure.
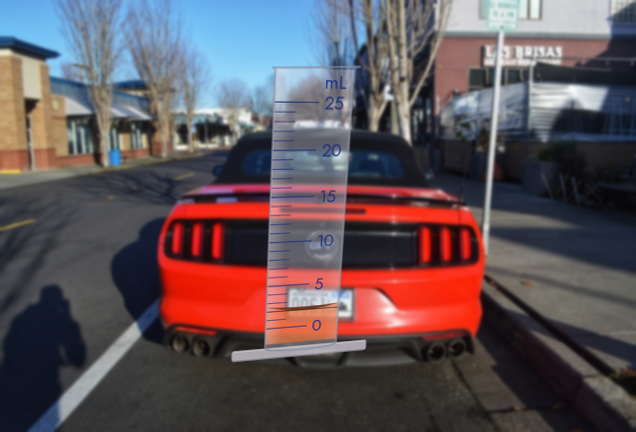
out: 2 mL
